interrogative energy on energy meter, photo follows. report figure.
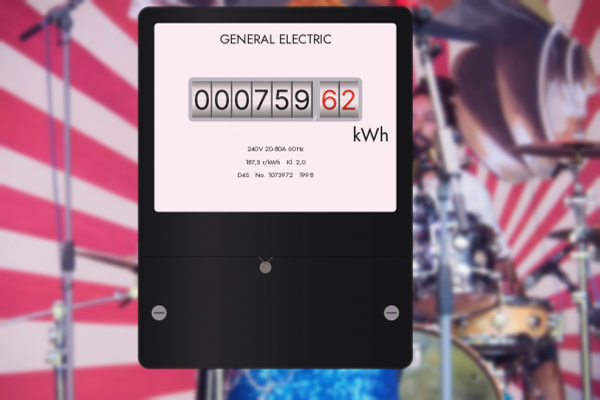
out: 759.62 kWh
